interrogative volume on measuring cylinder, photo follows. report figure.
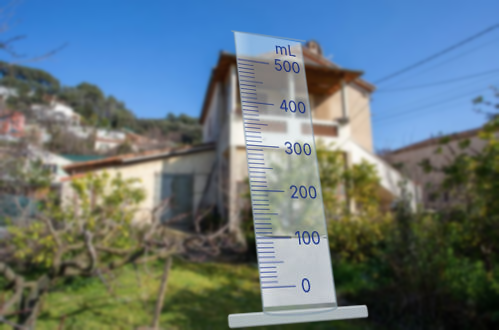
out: 100 mL
